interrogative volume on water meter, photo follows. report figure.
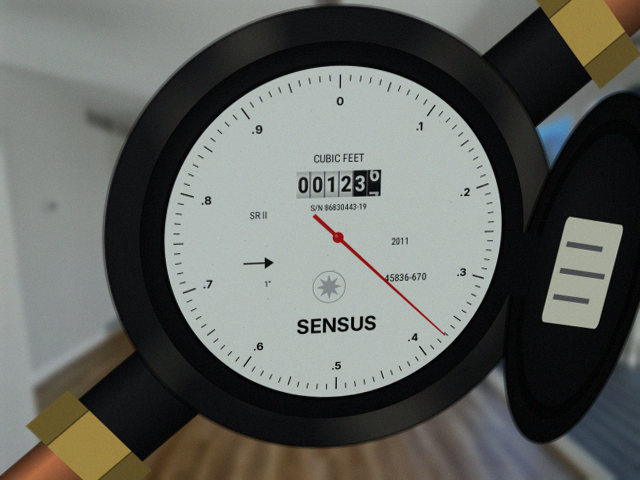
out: 1236.37 ft³
